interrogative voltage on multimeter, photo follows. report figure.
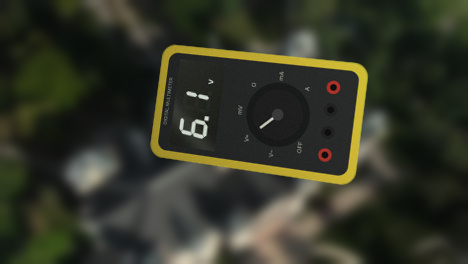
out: 6.1 V
